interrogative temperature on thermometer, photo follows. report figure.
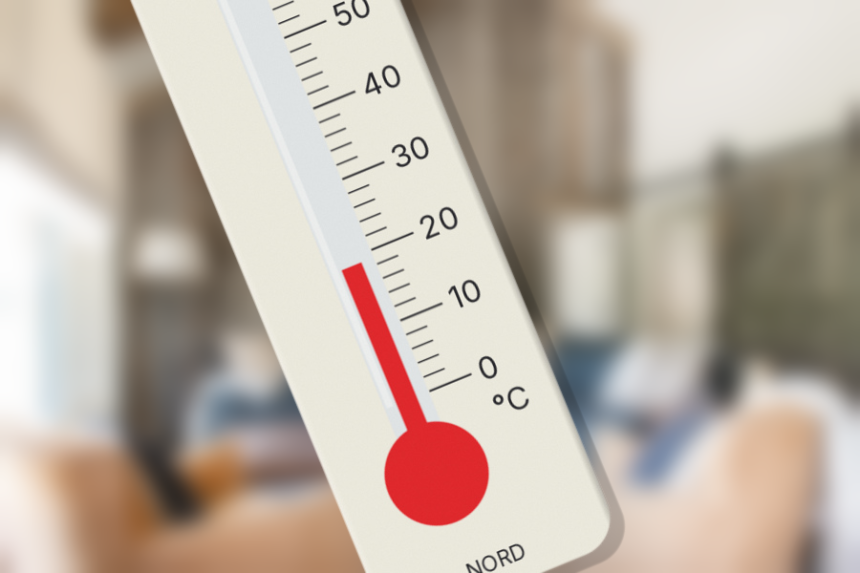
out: 19 °C
